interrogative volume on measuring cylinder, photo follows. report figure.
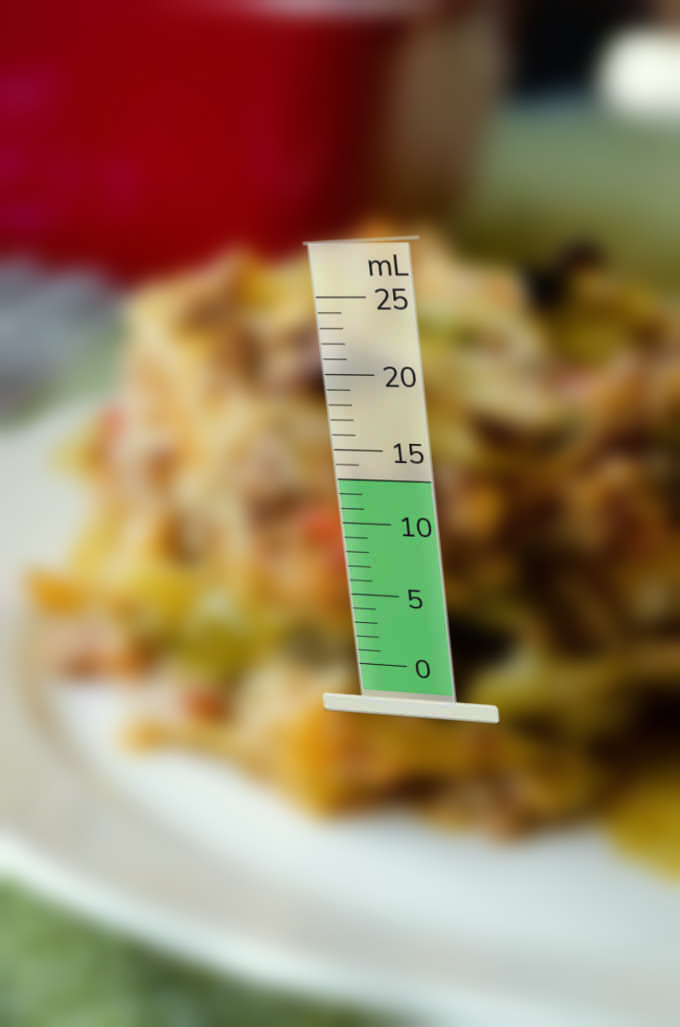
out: 13 mL
